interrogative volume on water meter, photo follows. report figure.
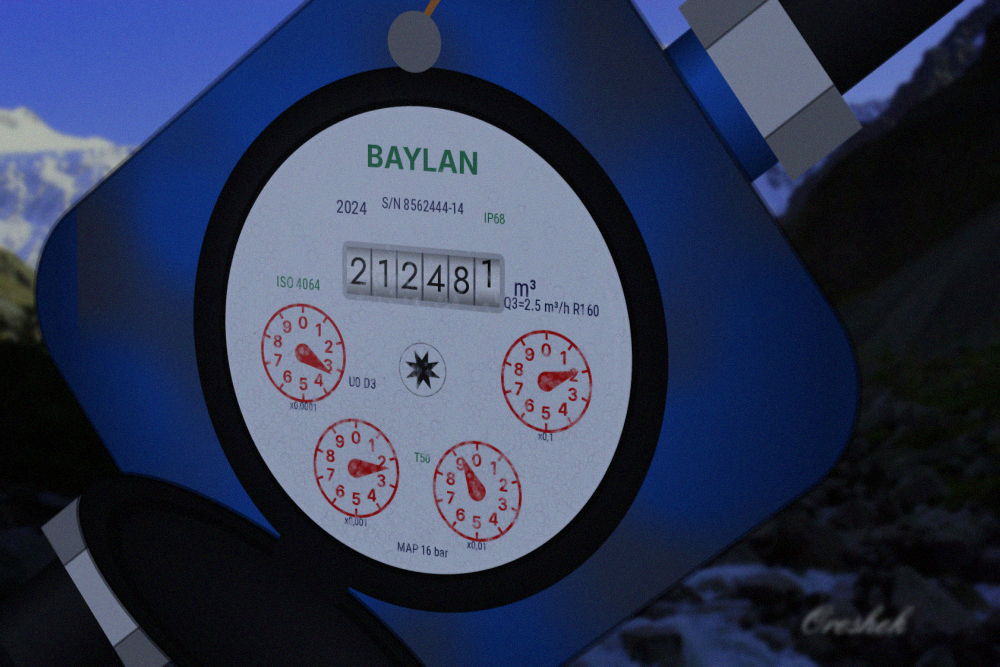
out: 212481.1923 m³
